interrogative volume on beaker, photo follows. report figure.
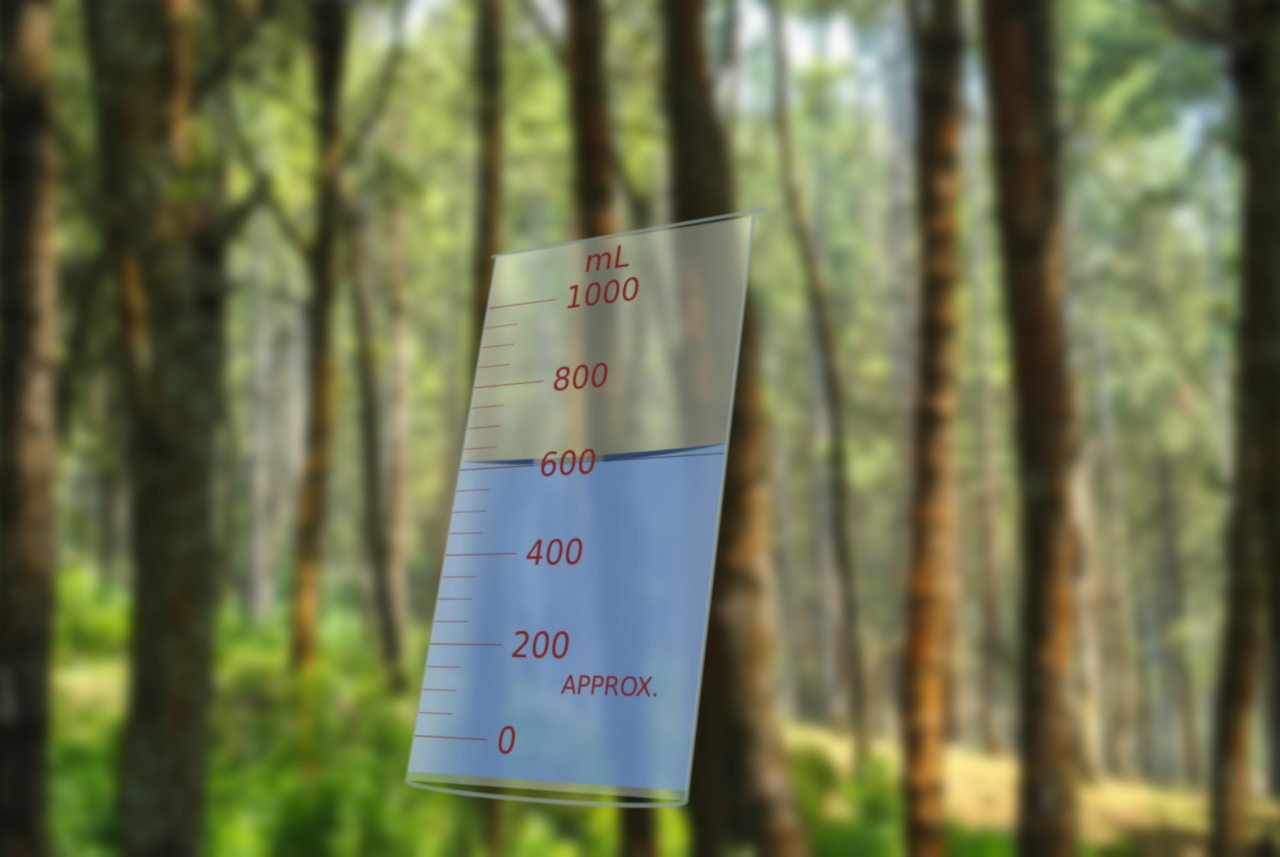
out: 600 mL
